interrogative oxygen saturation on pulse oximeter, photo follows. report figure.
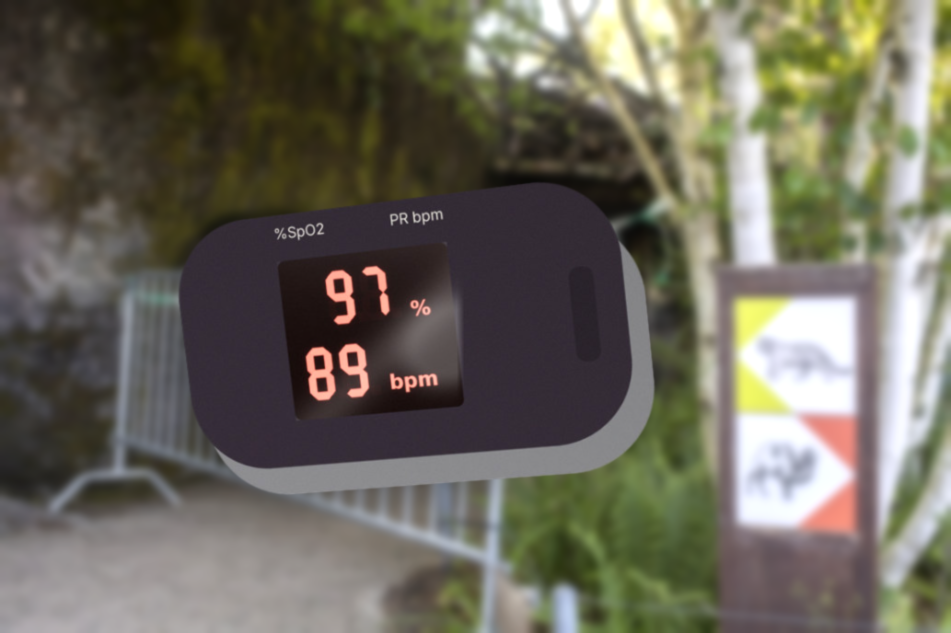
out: 97 %
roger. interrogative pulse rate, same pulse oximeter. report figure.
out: 89 bpm
